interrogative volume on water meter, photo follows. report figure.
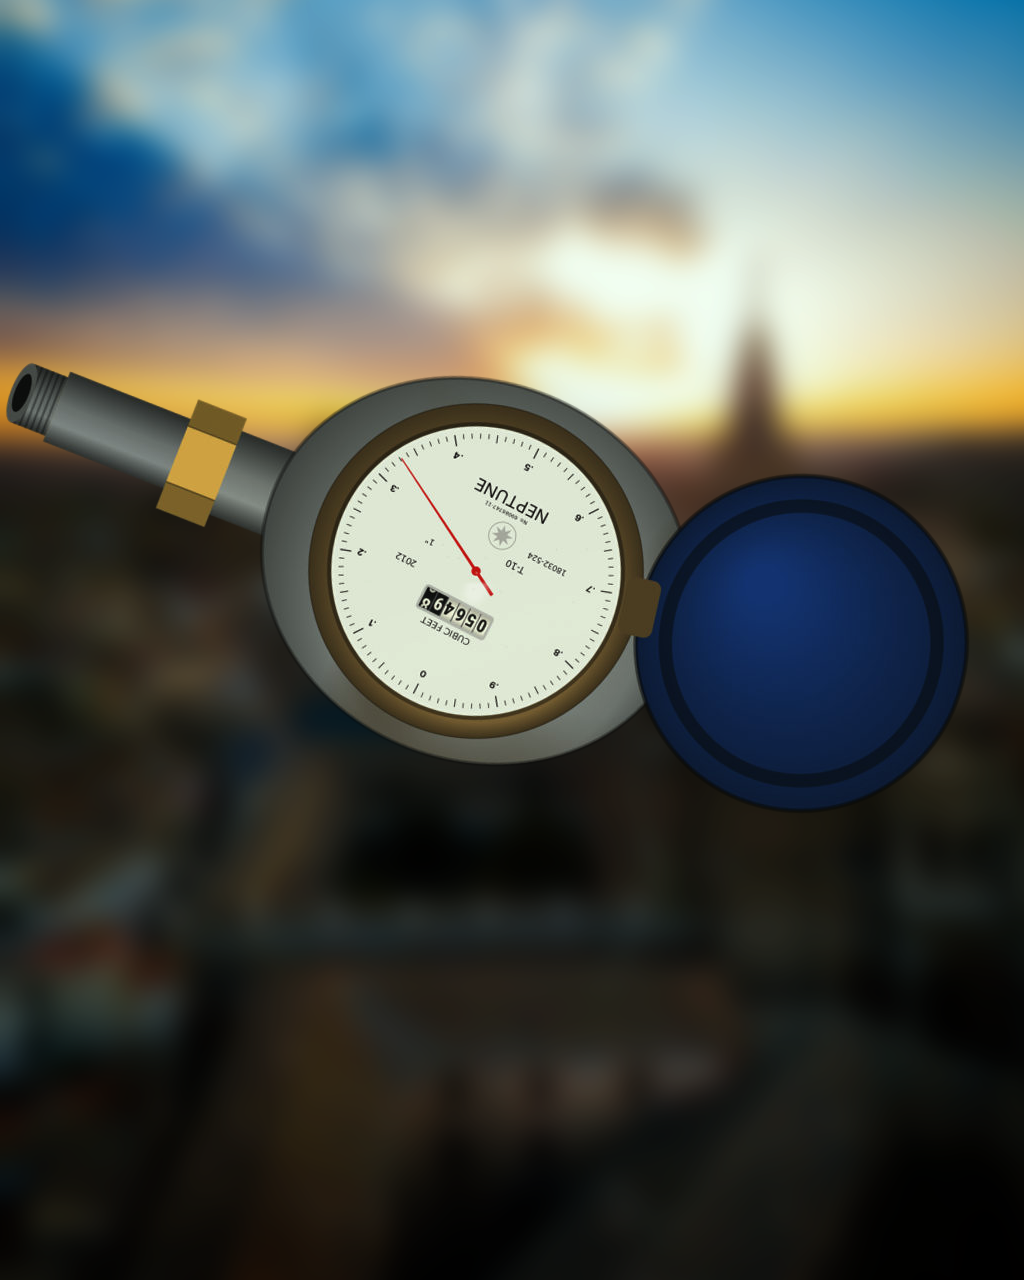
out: 56498.33 ft³
